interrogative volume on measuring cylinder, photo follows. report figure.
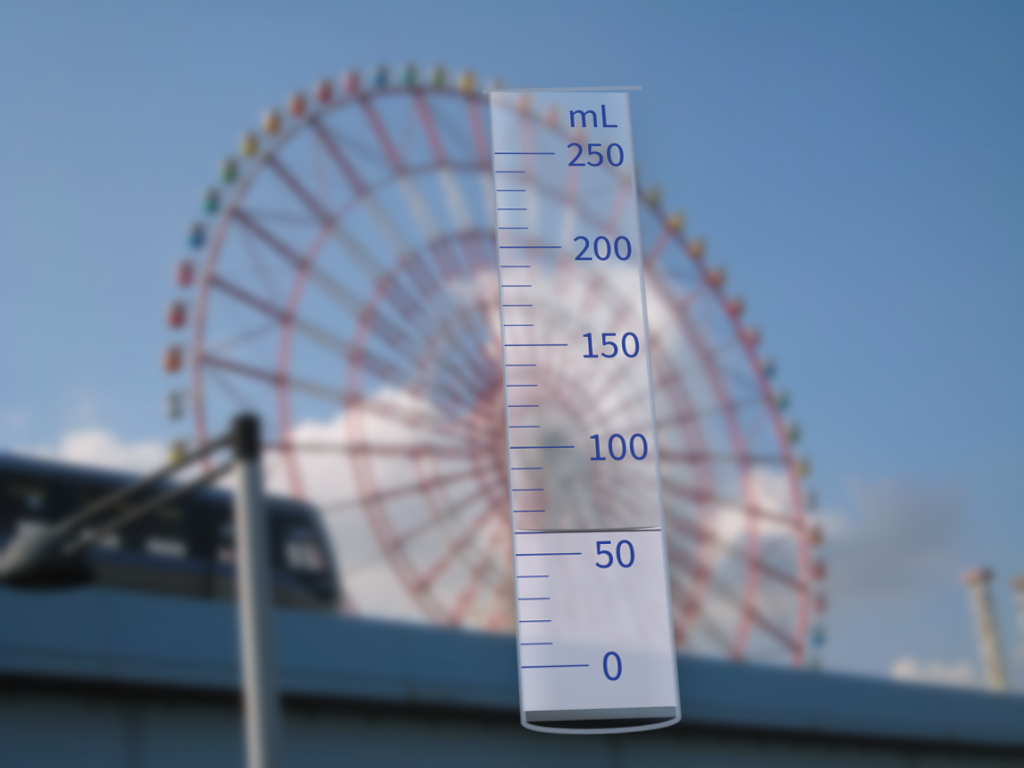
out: 60 mL
